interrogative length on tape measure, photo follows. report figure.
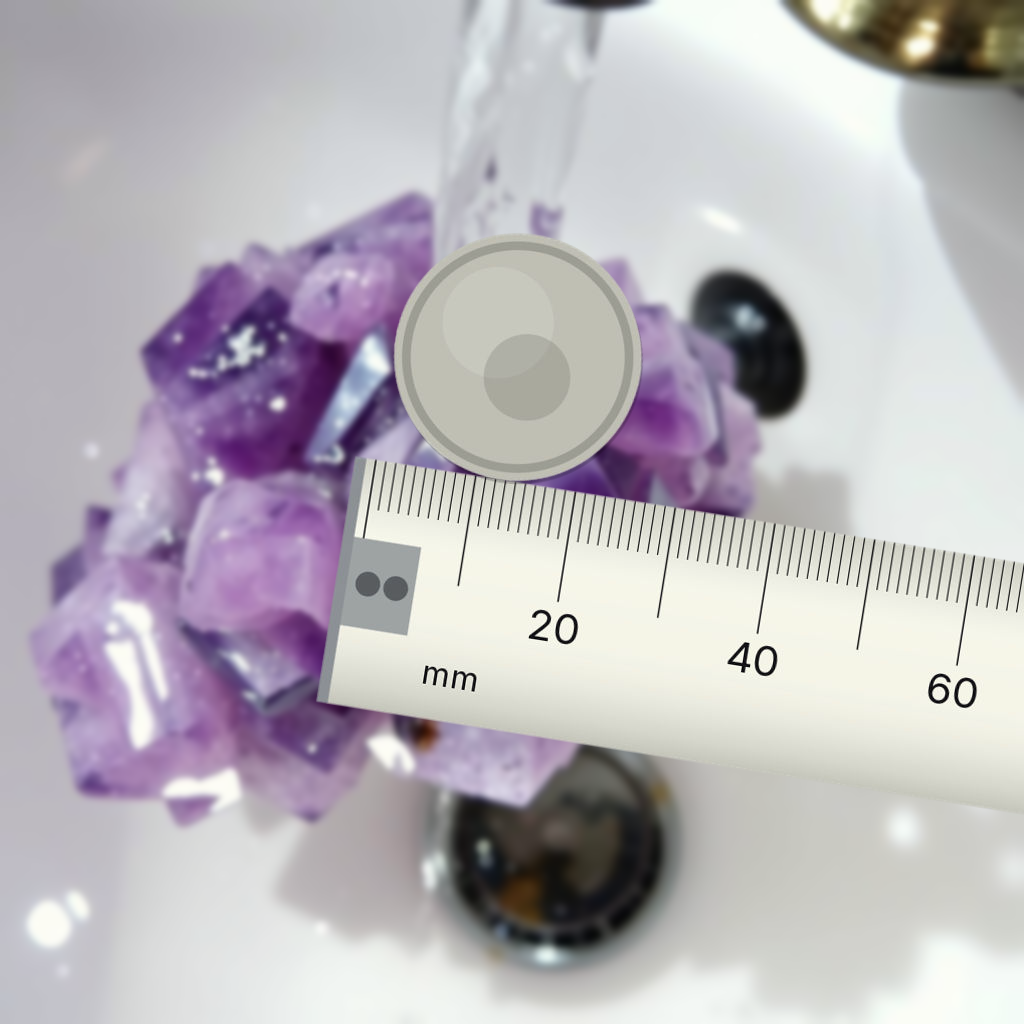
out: 24.5 mm
